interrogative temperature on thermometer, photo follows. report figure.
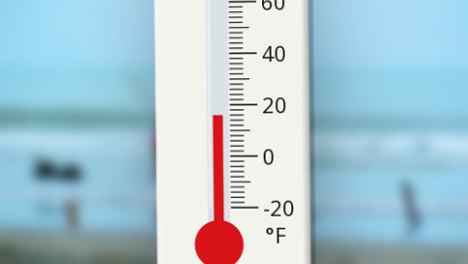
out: 16 °F
